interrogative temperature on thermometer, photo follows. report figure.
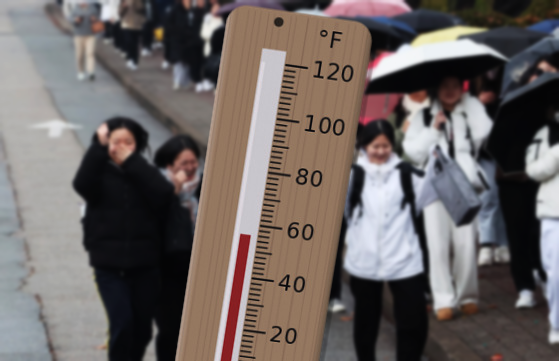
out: 56 °F
